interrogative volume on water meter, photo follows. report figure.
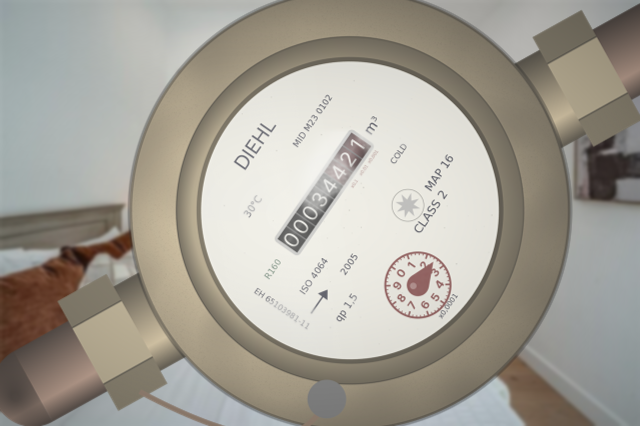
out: 34.4212 m³
